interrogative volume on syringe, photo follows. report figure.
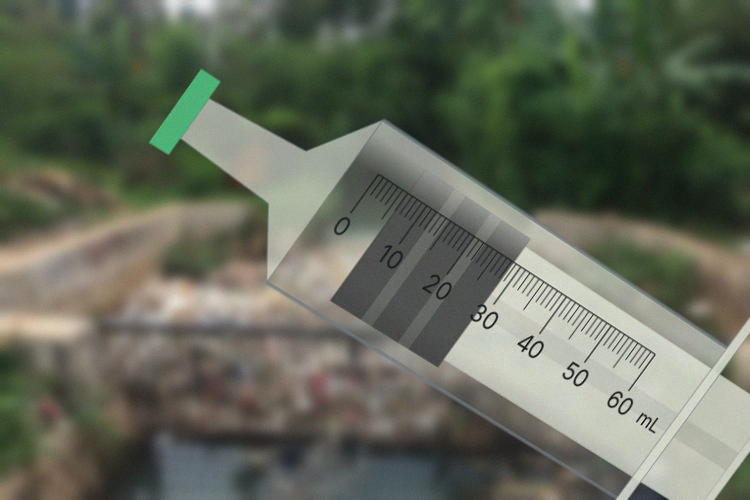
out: 6 mL
